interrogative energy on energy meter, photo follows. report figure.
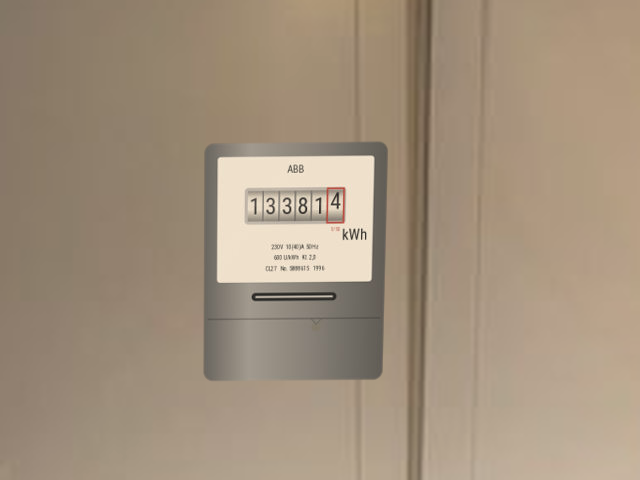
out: 13381.4 kWh
